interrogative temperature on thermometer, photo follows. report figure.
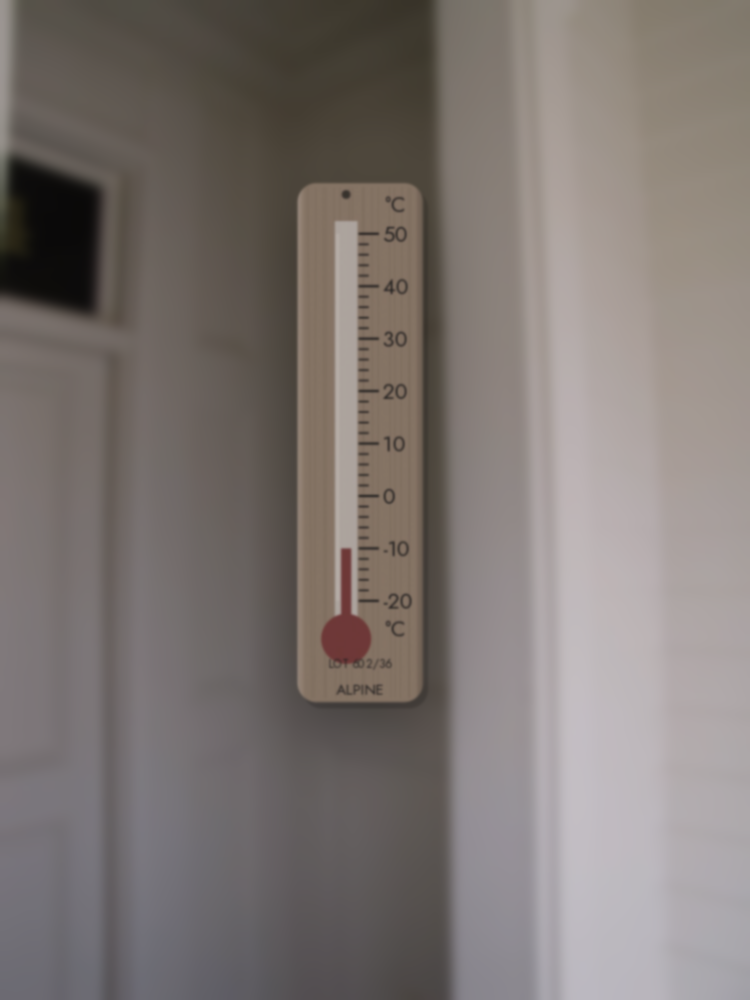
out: -10 °C
